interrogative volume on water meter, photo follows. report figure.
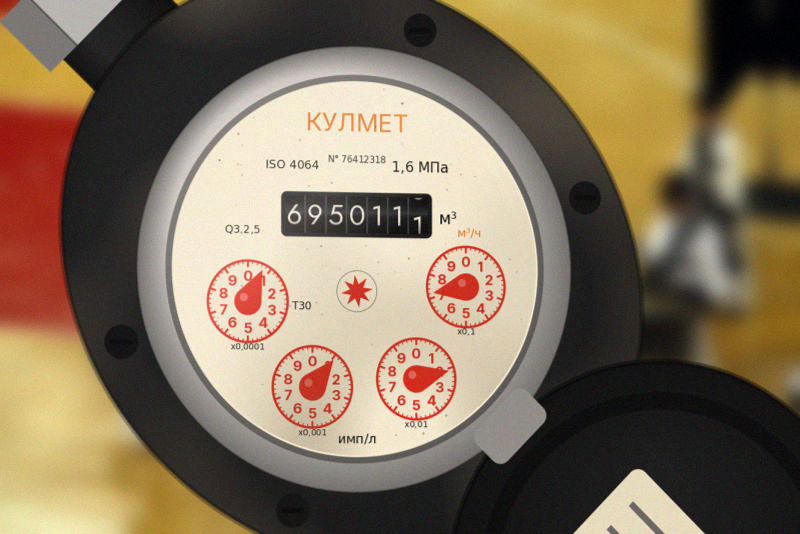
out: 6950110.7210 m³
